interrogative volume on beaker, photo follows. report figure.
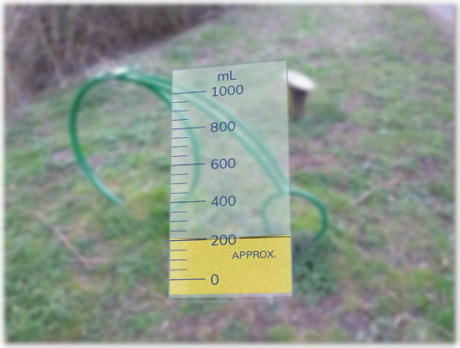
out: 200 mL
